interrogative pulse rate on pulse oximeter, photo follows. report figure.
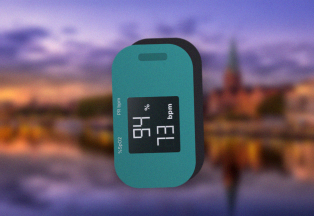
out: 73 bpm
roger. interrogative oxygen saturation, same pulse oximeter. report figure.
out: 94 %
